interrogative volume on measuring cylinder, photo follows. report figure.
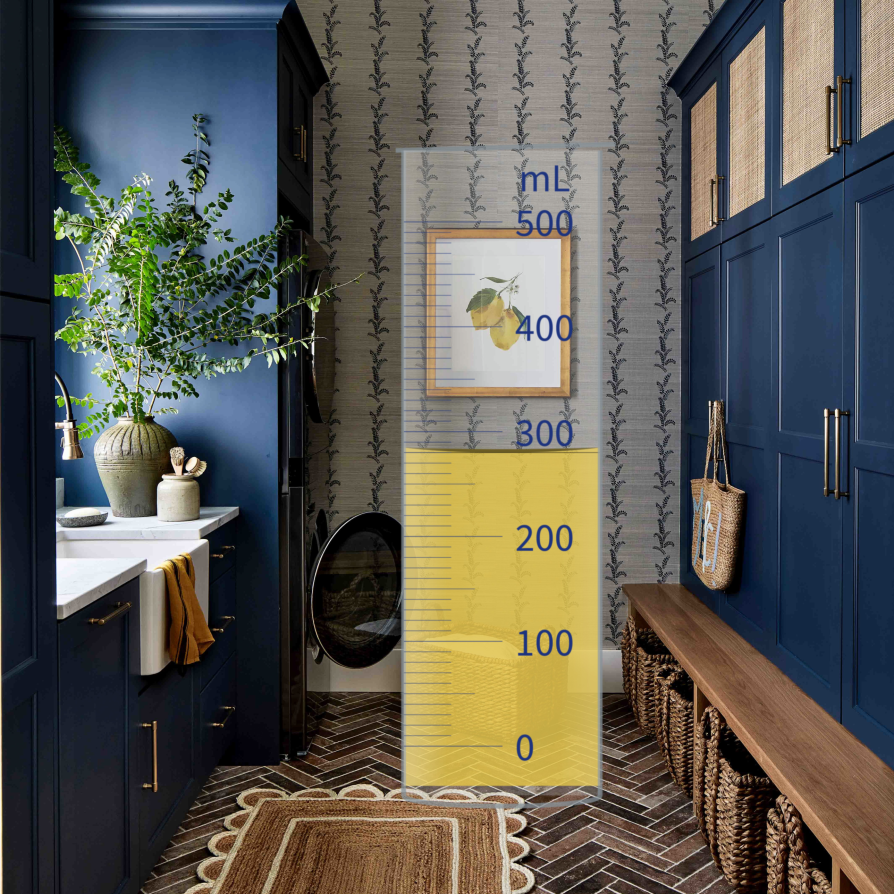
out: 280 mL
